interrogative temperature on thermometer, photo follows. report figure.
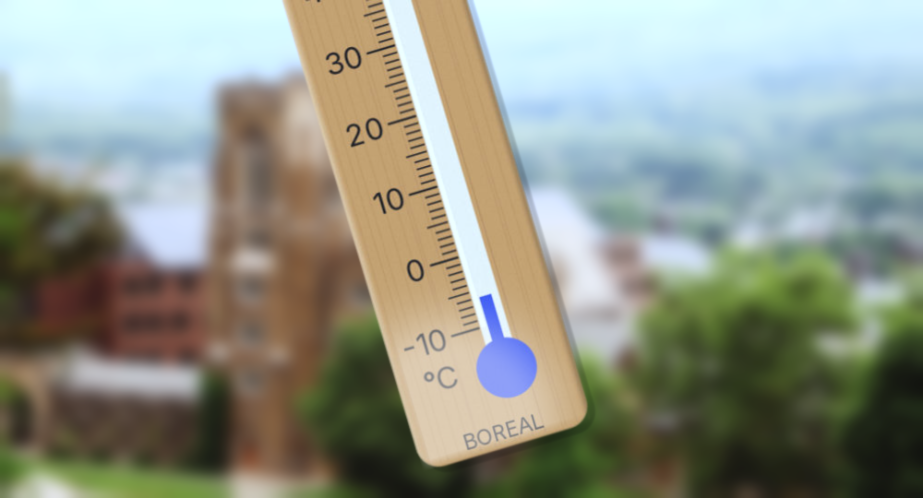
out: -6 °C
